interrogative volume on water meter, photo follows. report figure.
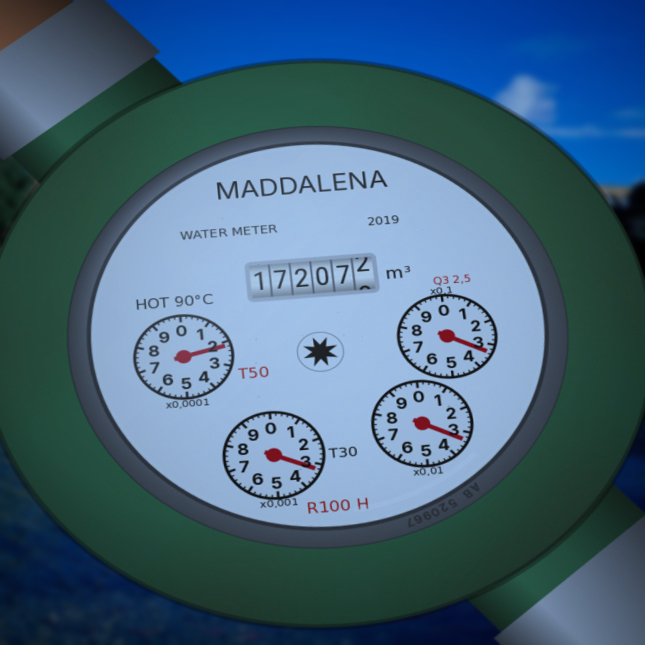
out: 172072.3332 m³
